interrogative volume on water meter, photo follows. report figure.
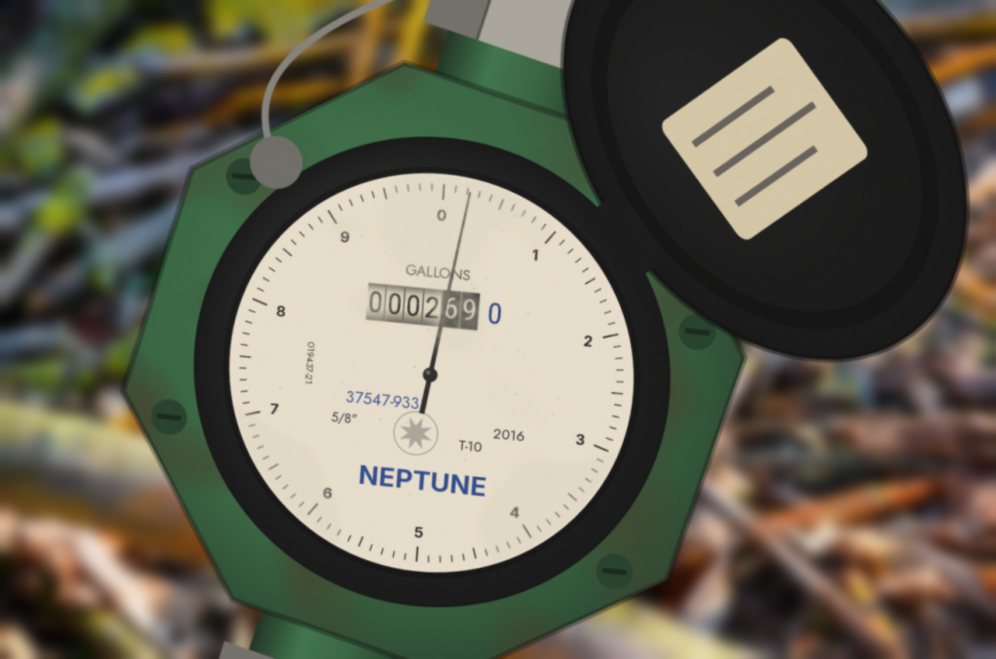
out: 2690.2 gal
